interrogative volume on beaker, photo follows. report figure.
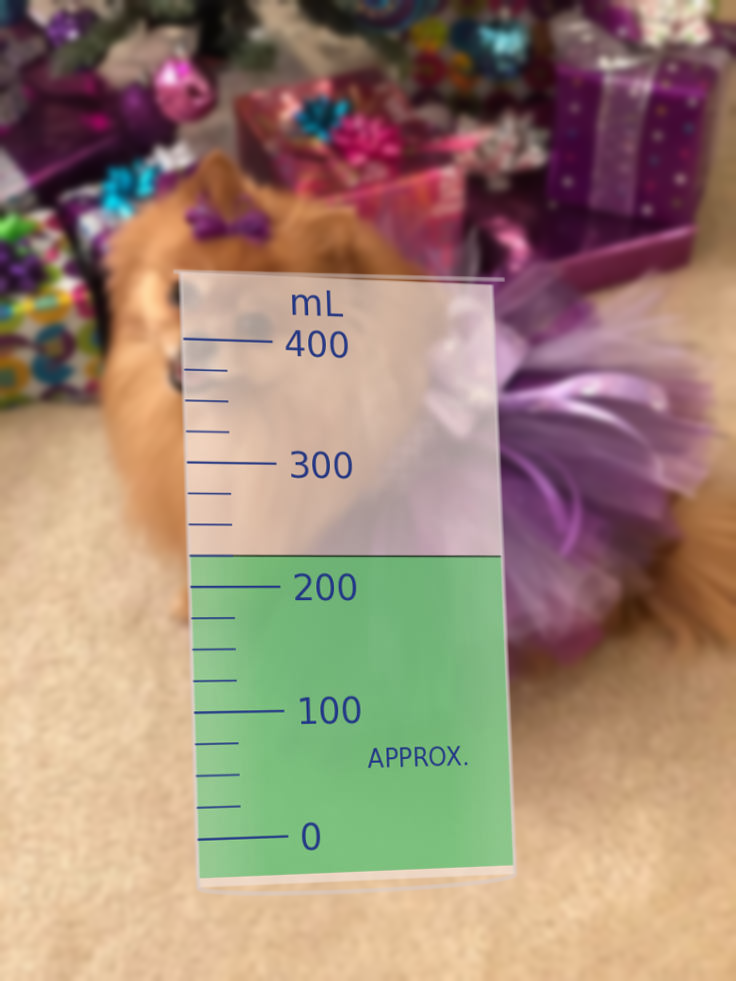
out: 225 mL
